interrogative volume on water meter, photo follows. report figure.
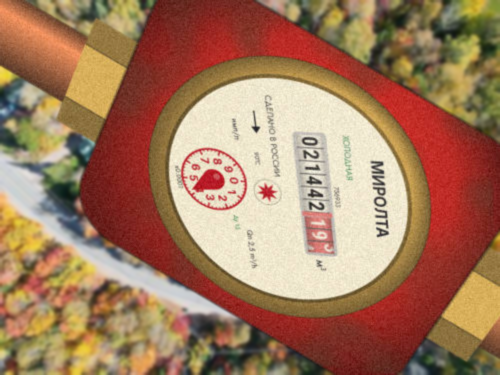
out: 21442.1934 m³
